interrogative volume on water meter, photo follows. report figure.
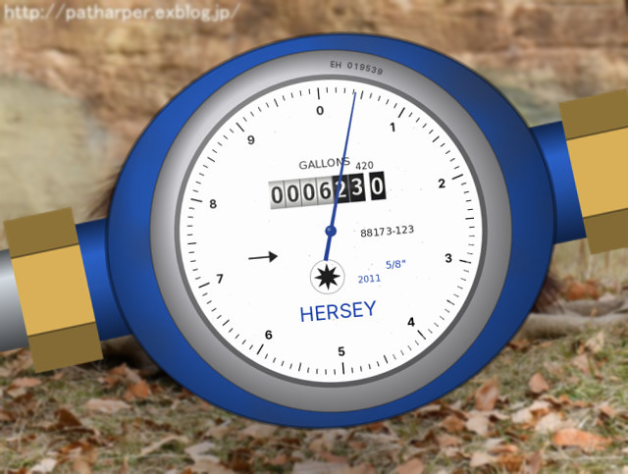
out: 6230.4 gal
